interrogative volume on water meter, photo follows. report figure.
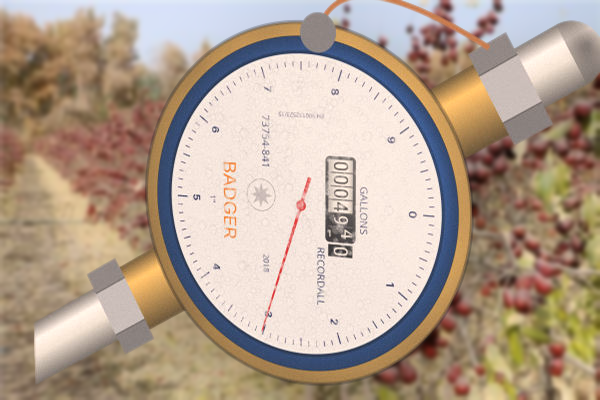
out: 4943.0 gal
